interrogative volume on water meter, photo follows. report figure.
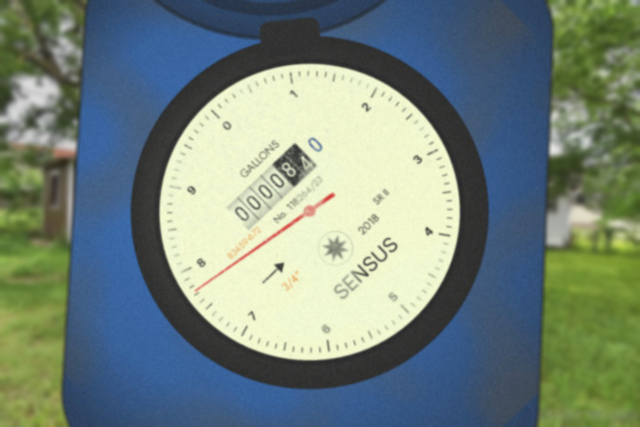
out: 837.7 gal
